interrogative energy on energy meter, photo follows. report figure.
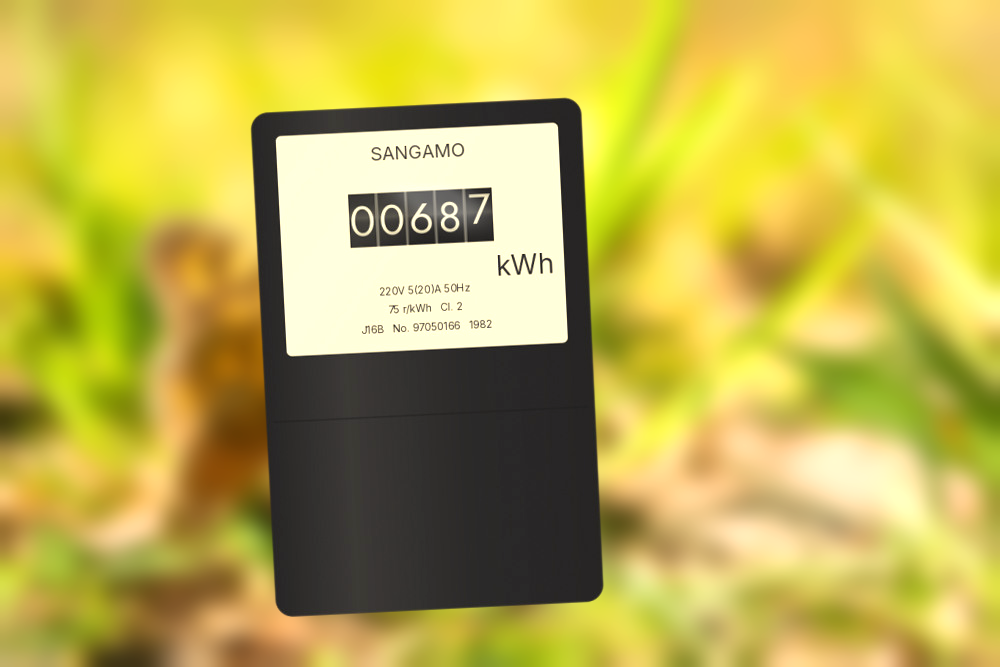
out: 687 kWh
